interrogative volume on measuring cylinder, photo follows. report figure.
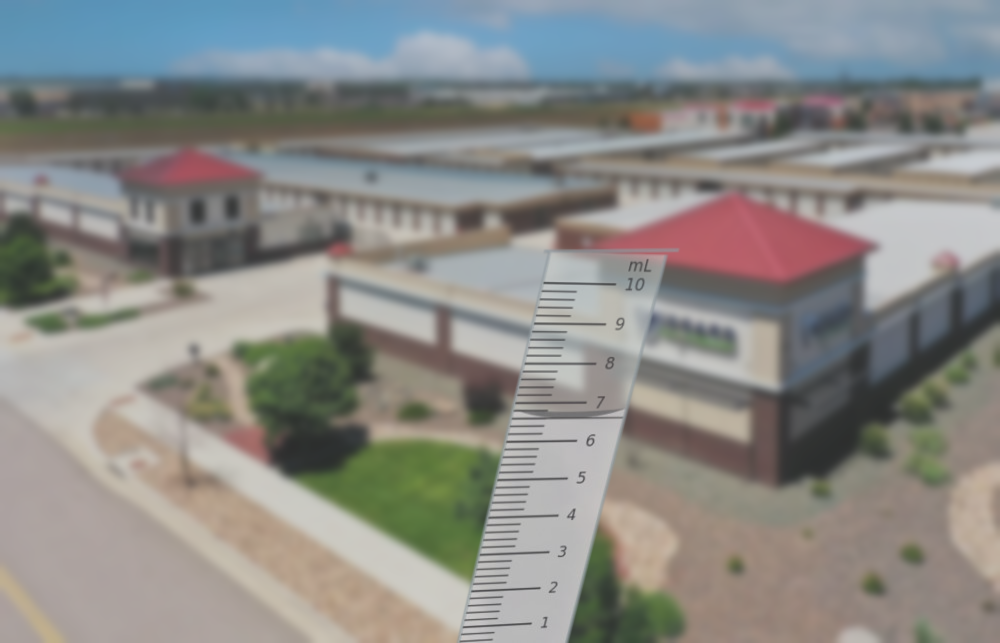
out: 6.6 mL
